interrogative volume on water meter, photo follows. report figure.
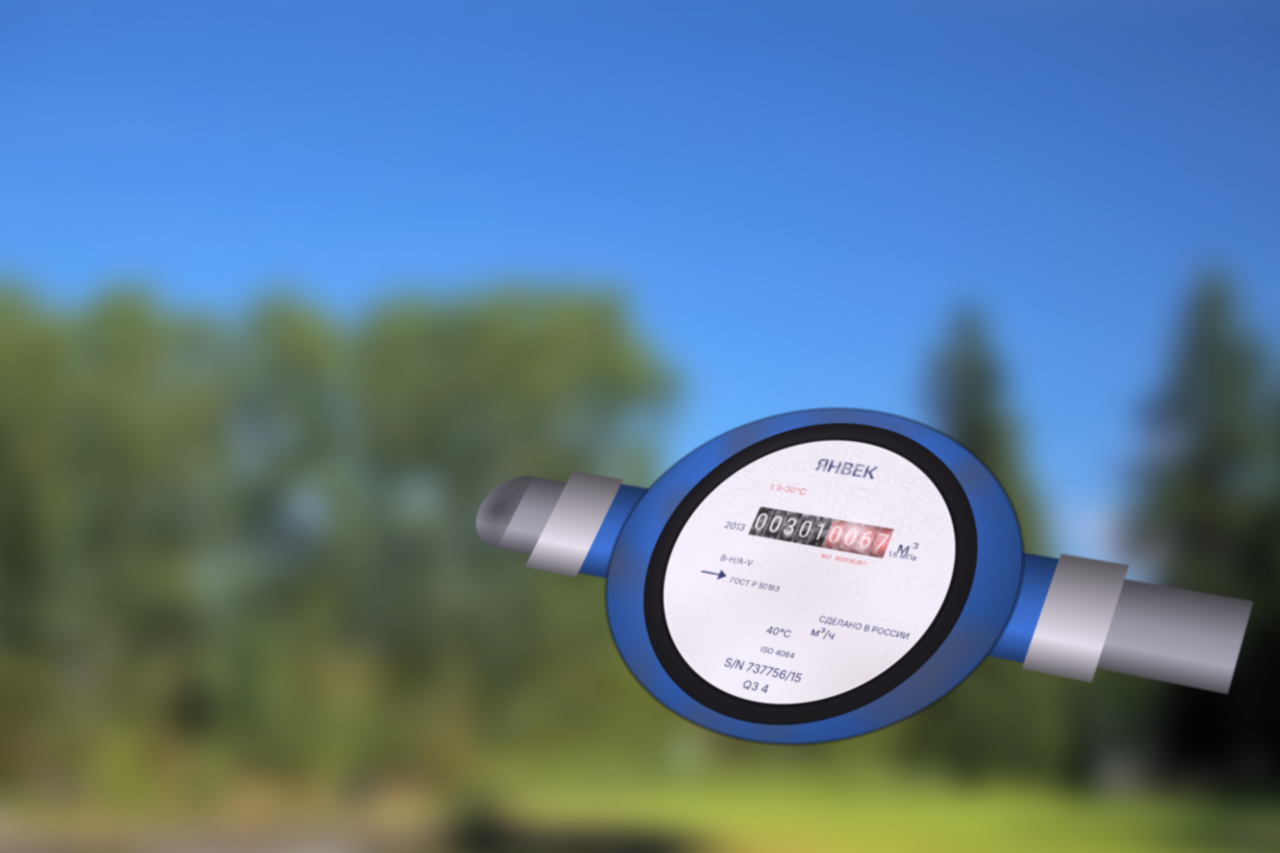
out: 301.0067 m³
